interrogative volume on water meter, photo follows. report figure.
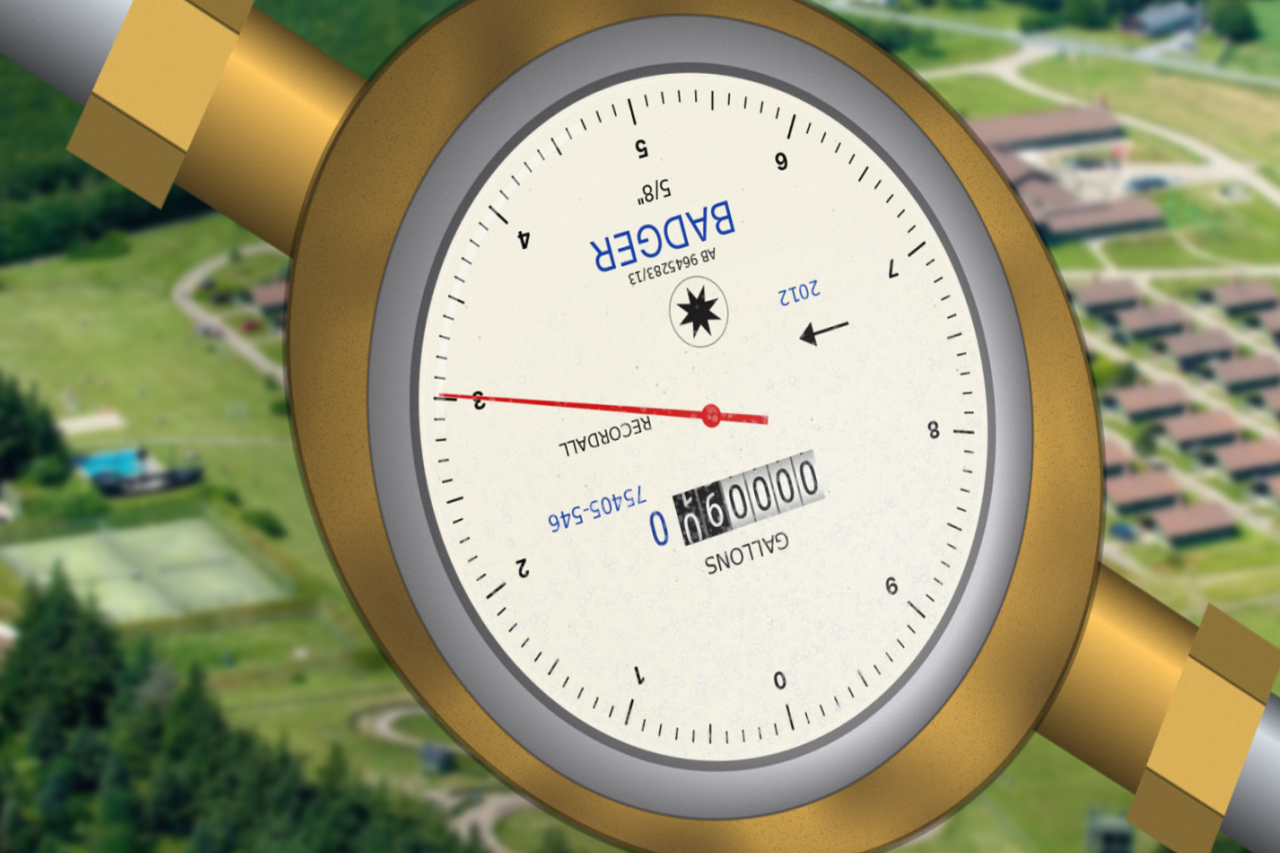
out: 903.0 gal
